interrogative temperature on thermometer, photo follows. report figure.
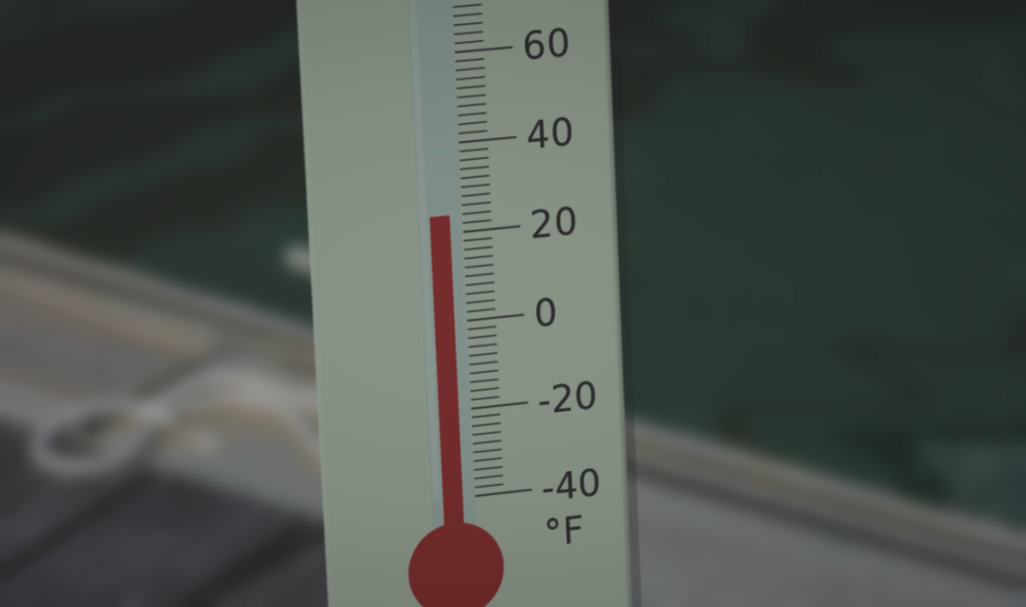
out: 24 °F
